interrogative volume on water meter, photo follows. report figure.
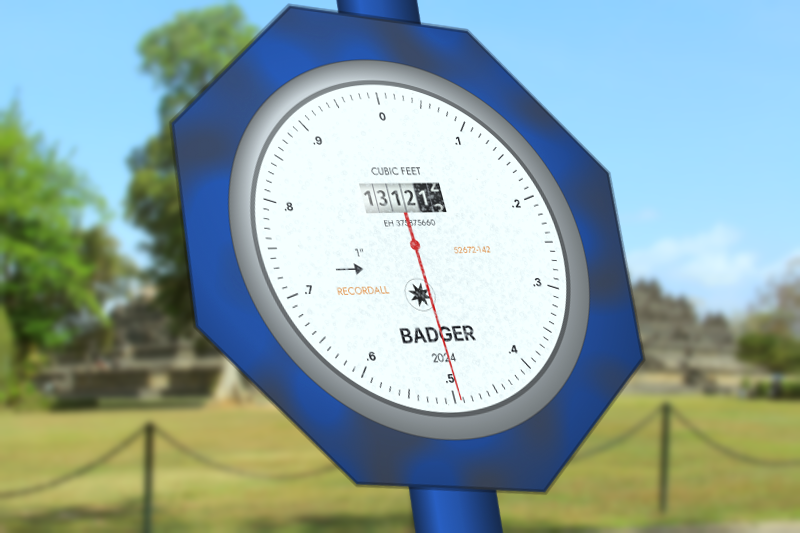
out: 131212.49 ft³
